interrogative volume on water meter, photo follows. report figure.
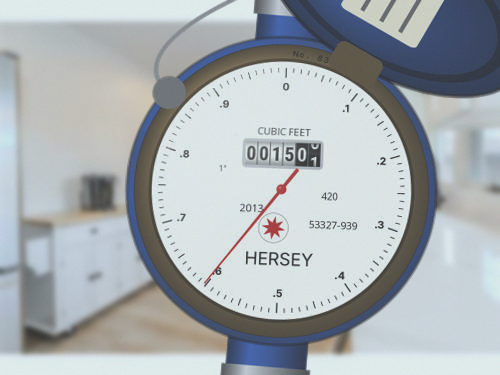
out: 1500.60 ft³
